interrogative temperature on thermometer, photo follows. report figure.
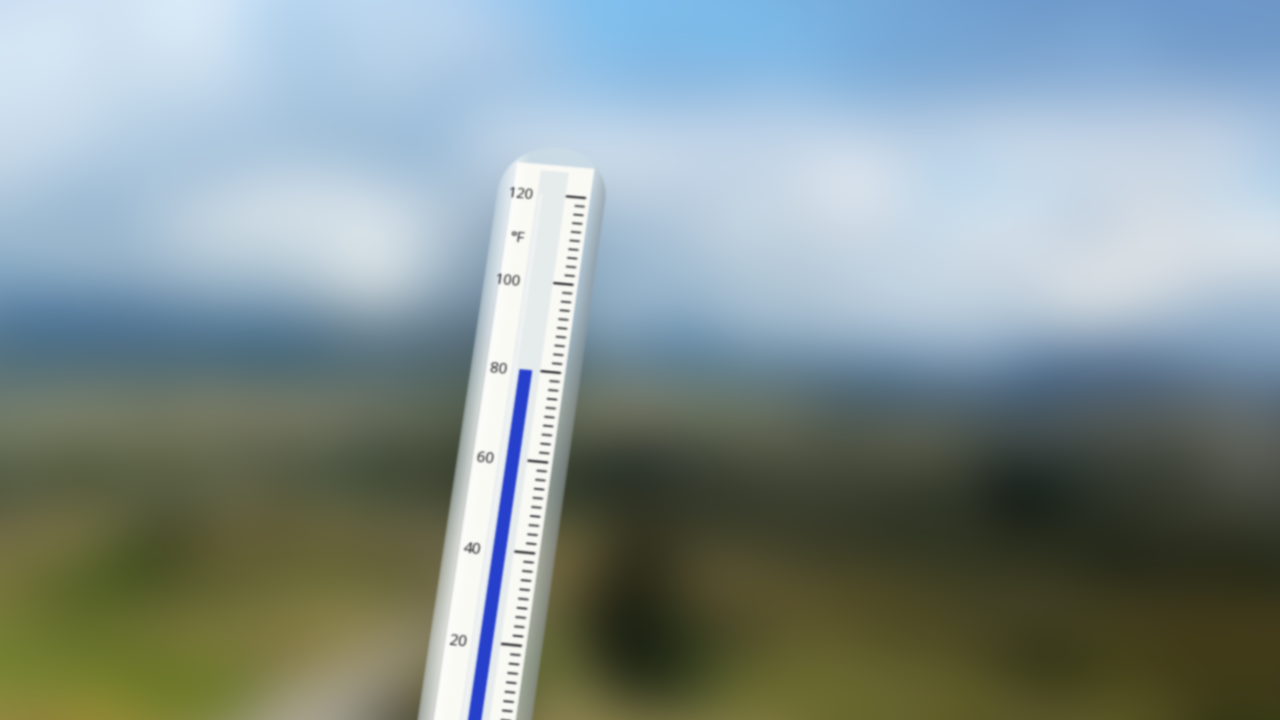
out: 80 °F
